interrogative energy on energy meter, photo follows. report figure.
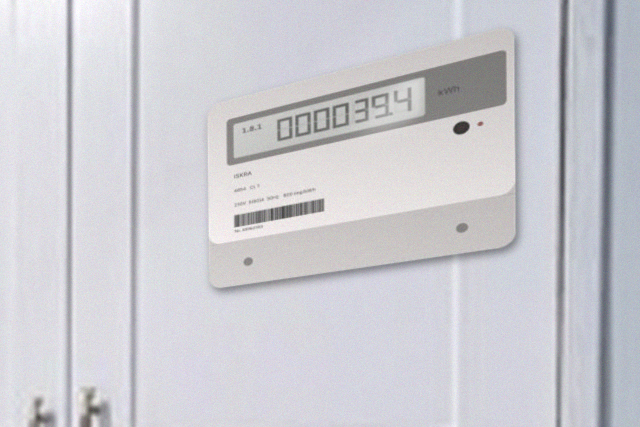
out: 39.4 kWh
